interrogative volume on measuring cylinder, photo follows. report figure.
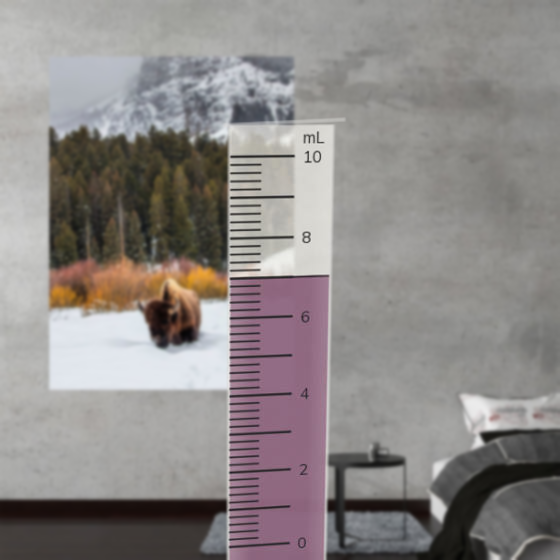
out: 7 mL
